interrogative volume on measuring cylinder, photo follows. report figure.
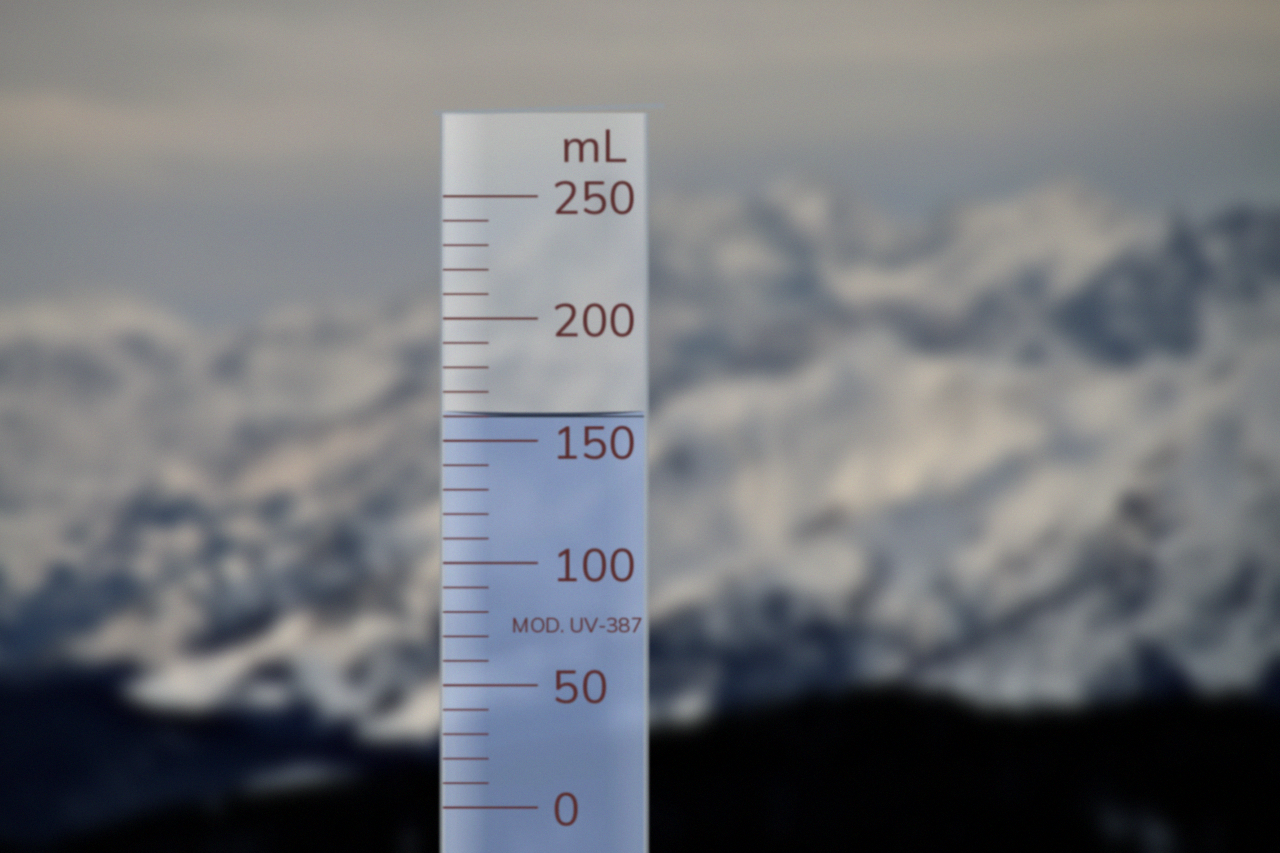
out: 160 mL
